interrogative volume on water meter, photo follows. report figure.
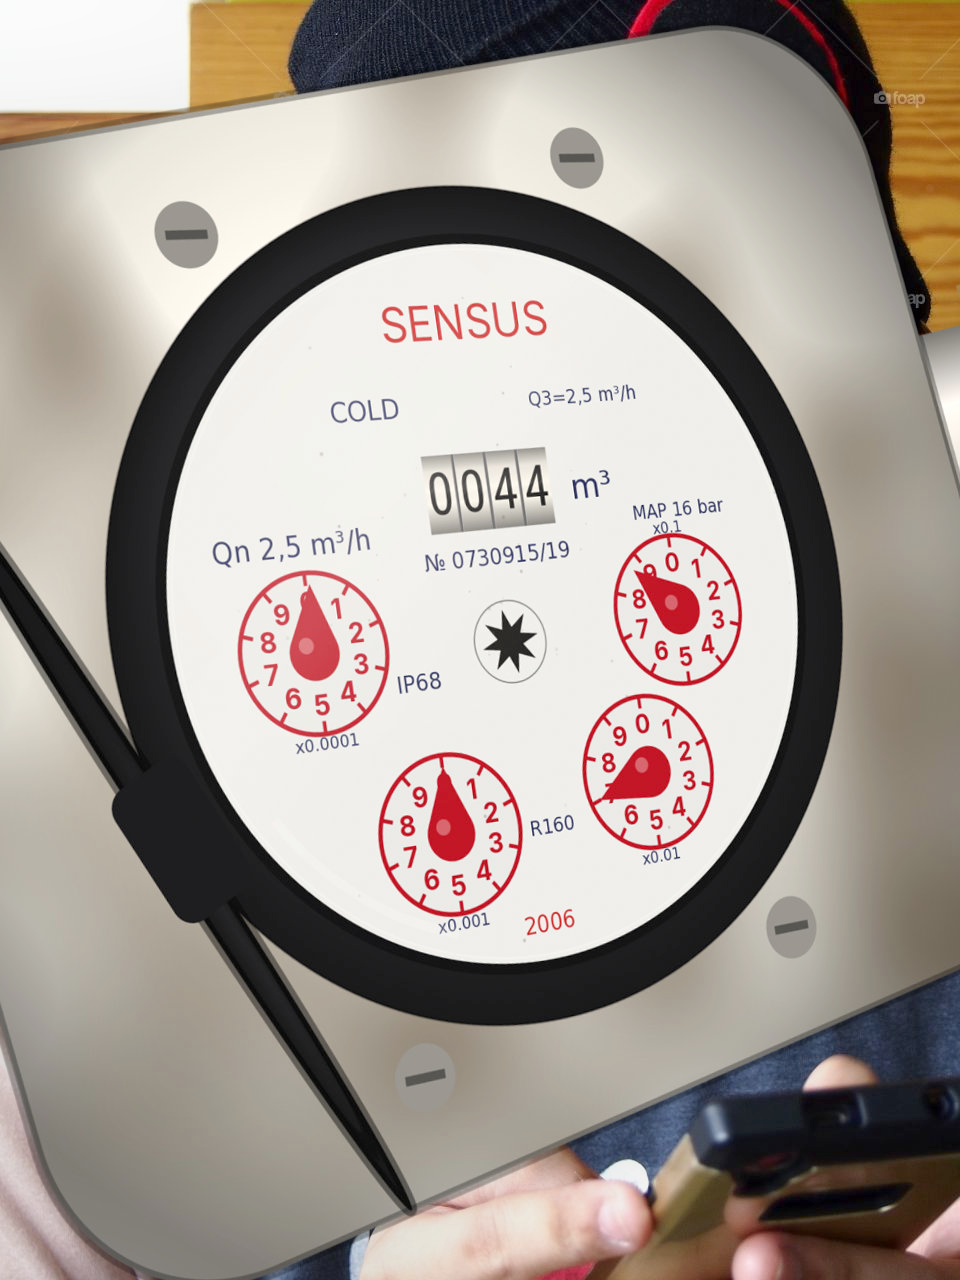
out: 44.8700 m³
